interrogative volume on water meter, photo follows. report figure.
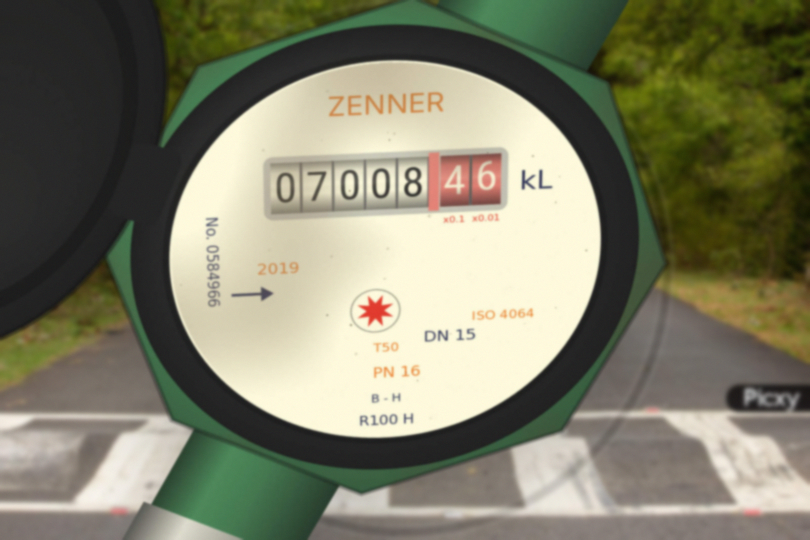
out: 7008.46 kL
